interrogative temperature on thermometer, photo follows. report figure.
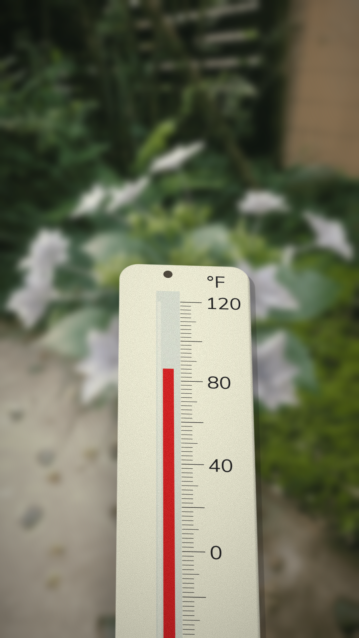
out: 86 °F
